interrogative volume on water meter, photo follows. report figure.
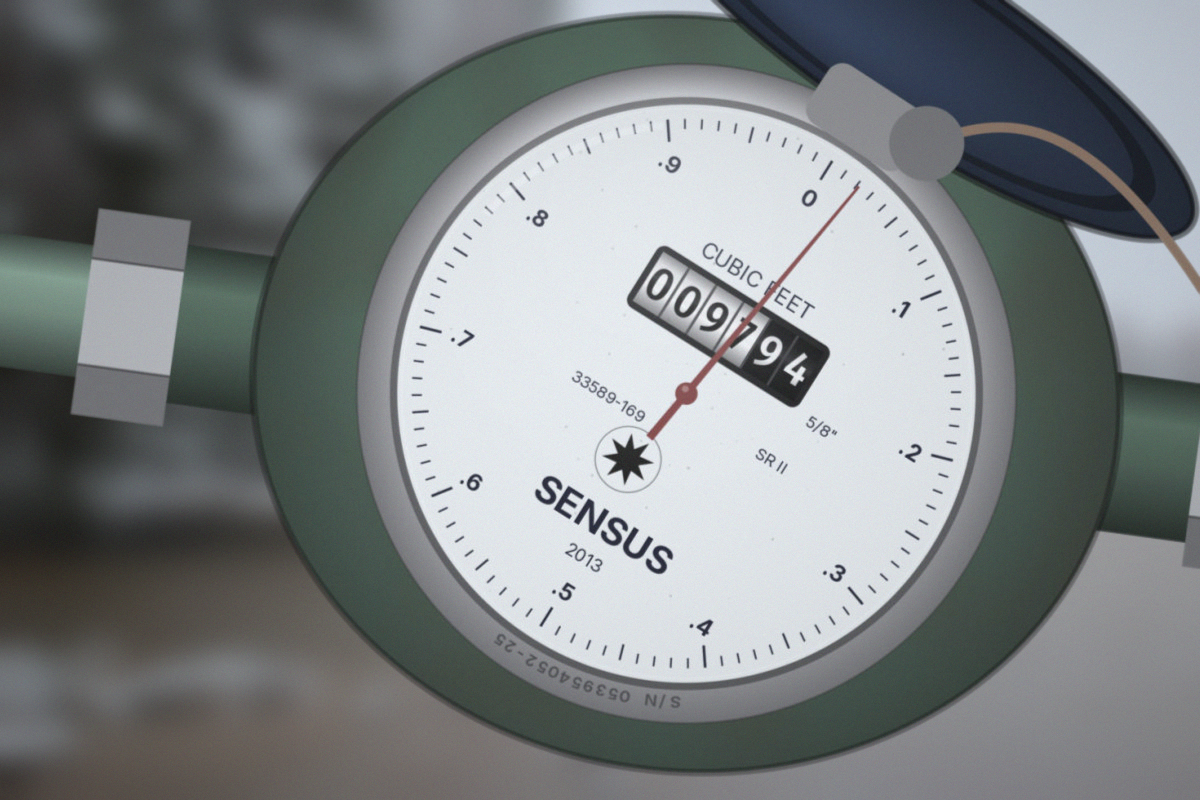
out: 9794.02 ft³
